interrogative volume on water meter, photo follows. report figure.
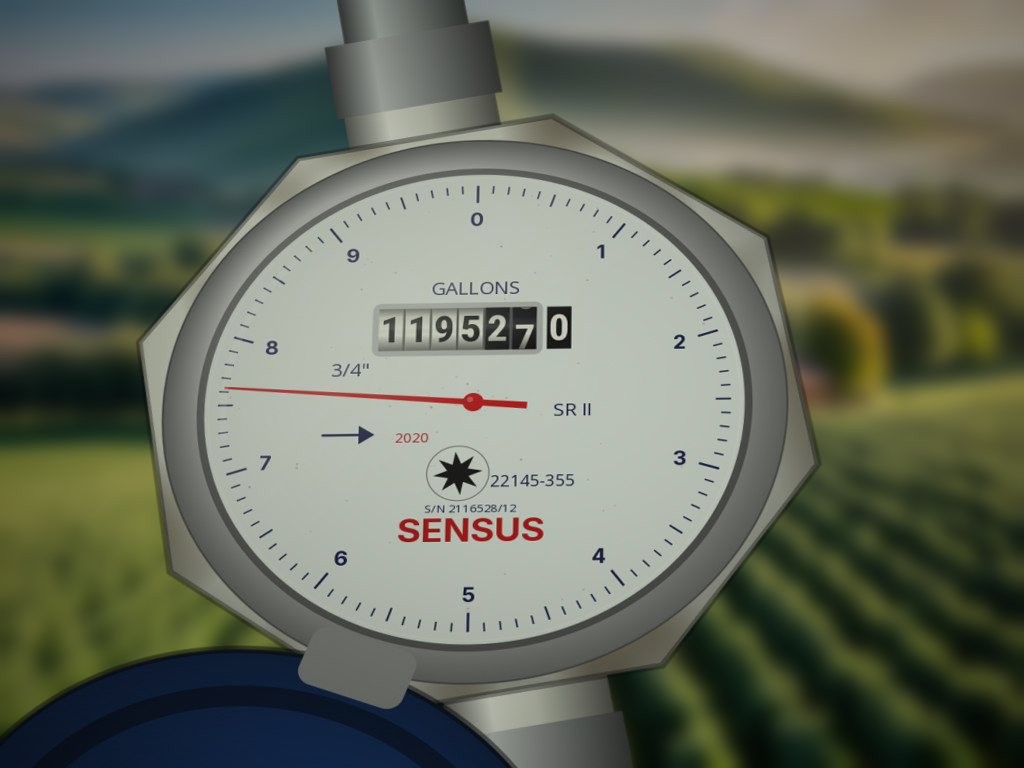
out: 1195267.6 gal
